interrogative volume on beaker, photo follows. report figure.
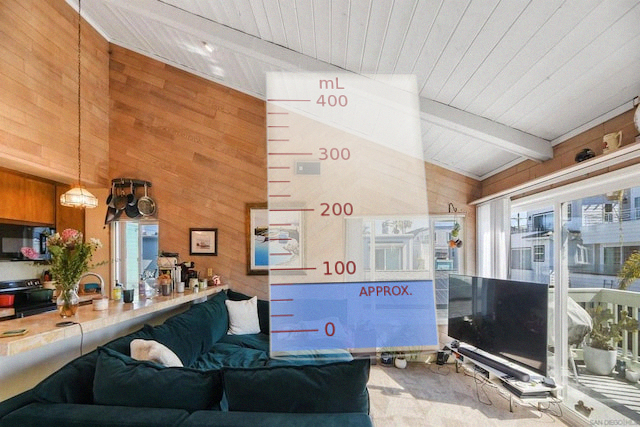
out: 75 mL
